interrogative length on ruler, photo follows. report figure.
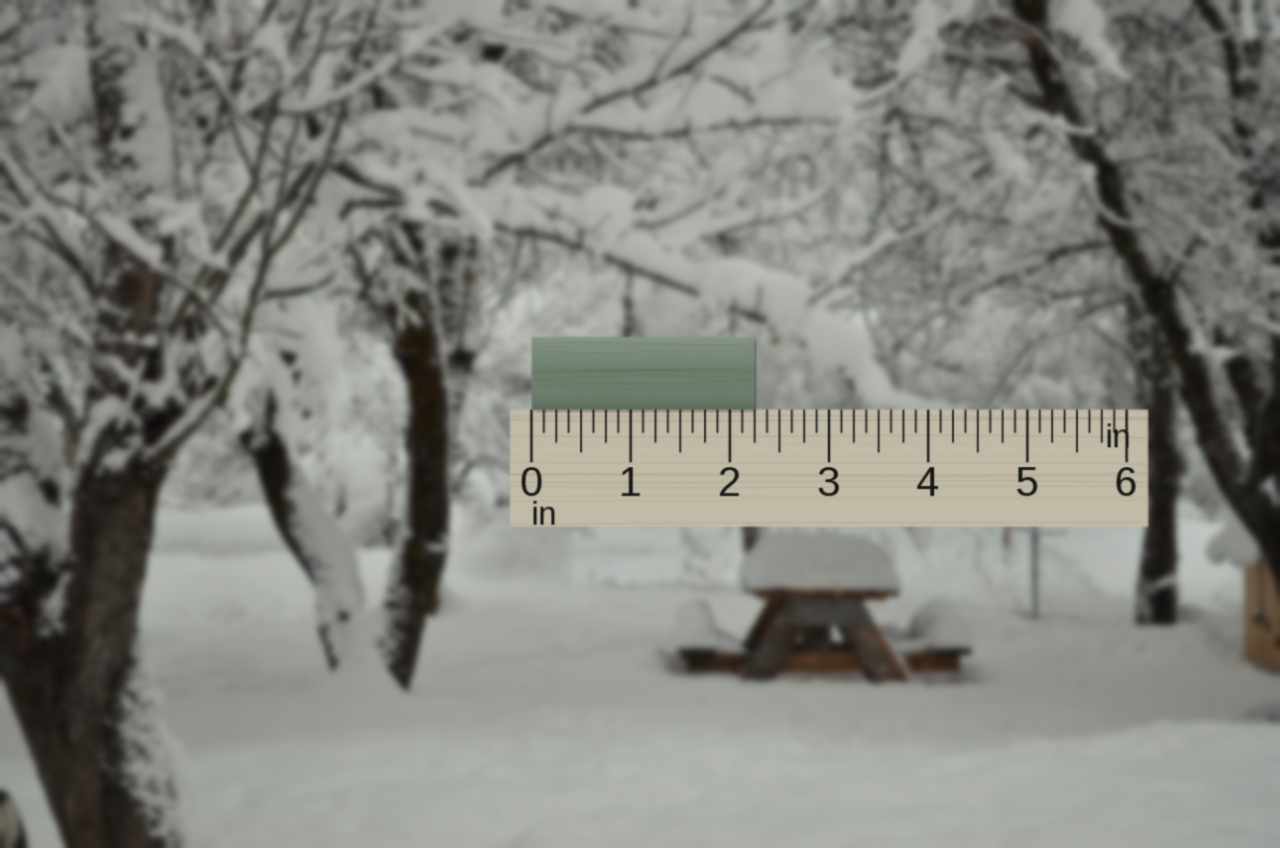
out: 2.25 in
